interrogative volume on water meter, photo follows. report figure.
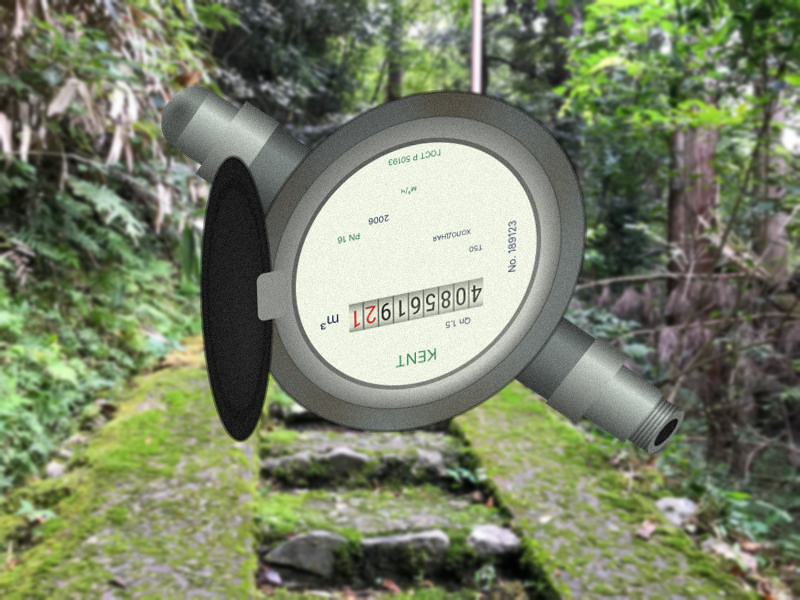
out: 4085619.21 m³
